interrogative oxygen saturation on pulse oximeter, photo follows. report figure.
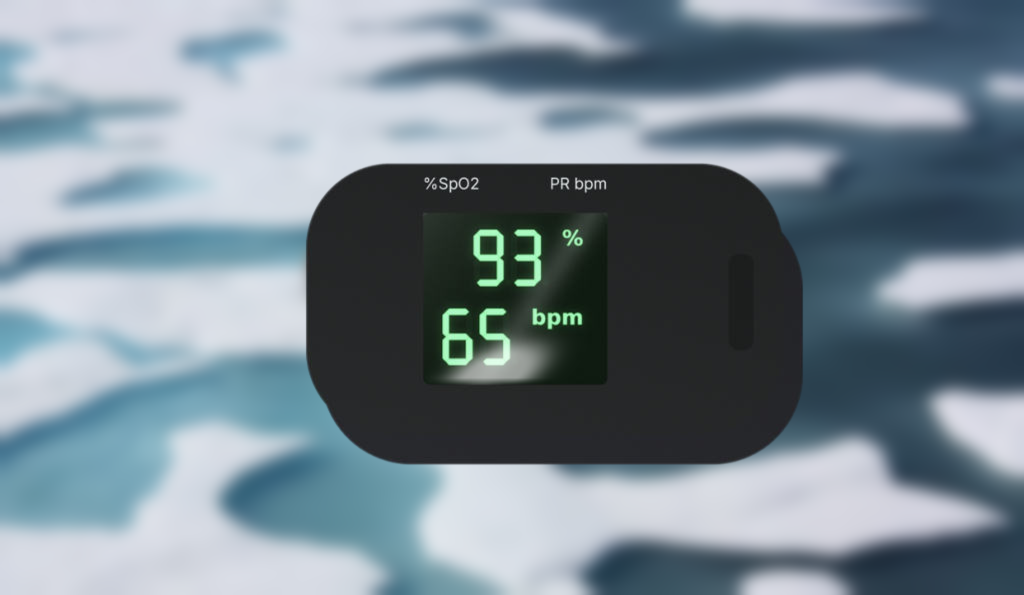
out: 93 %
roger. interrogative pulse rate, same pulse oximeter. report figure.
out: 65 bpm
